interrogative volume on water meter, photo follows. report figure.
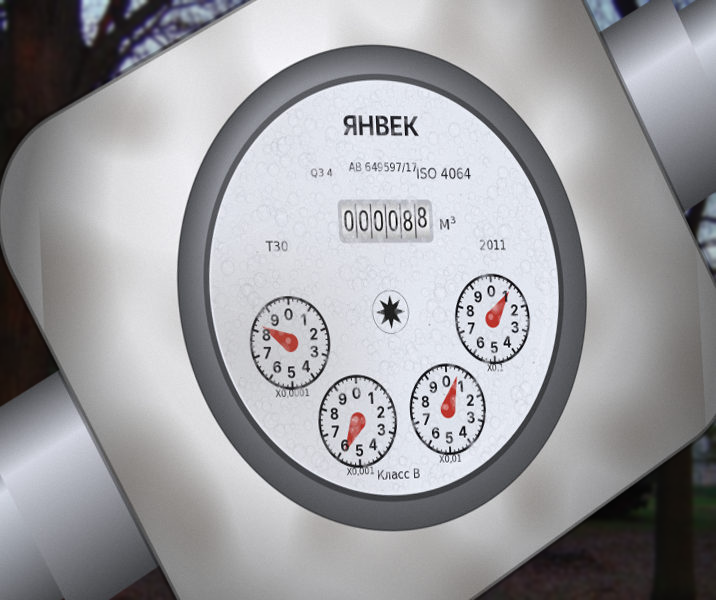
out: 88.1058 m³
